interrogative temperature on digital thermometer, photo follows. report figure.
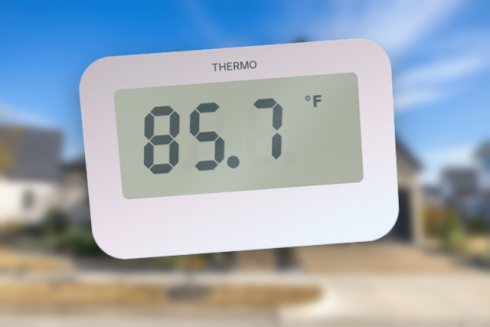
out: 85.7 °F
